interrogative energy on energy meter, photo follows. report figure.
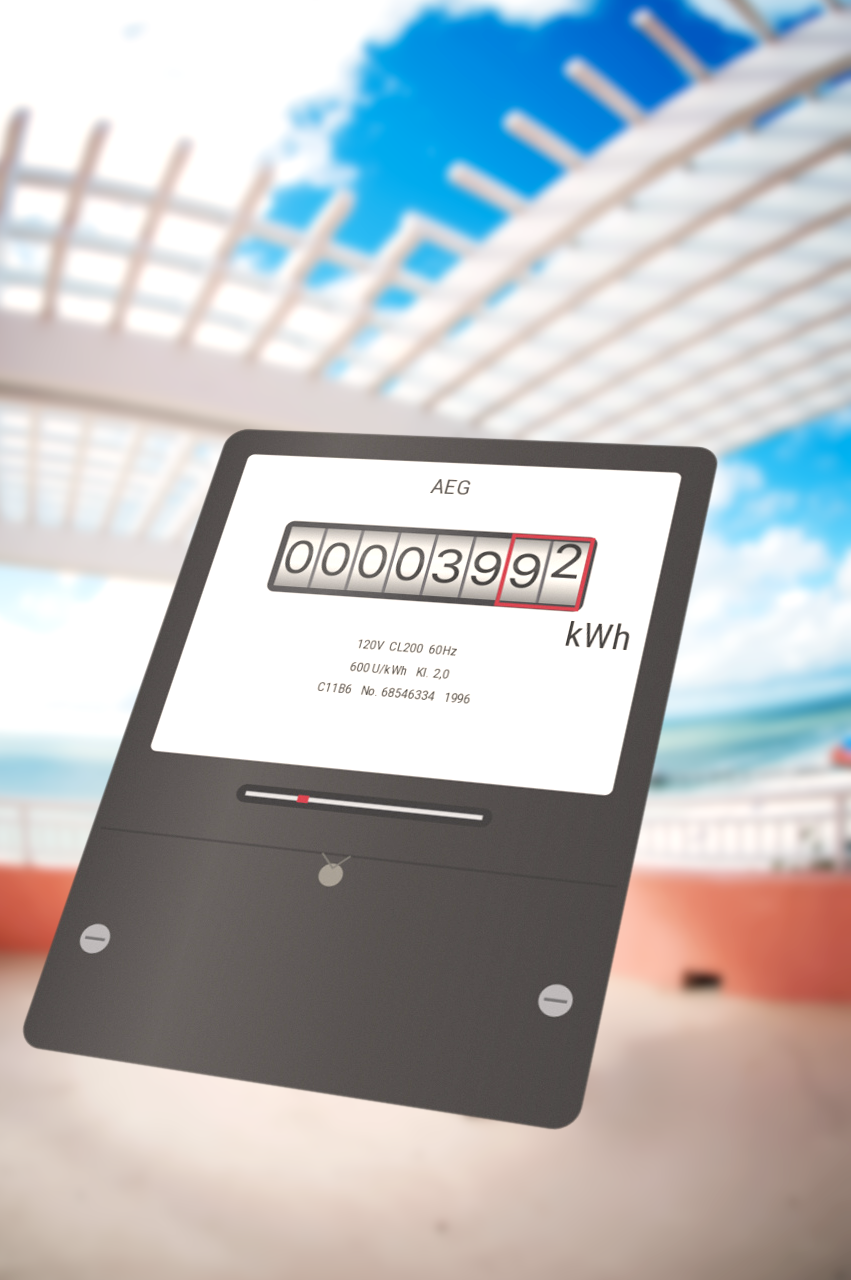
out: 39.92 kWh
